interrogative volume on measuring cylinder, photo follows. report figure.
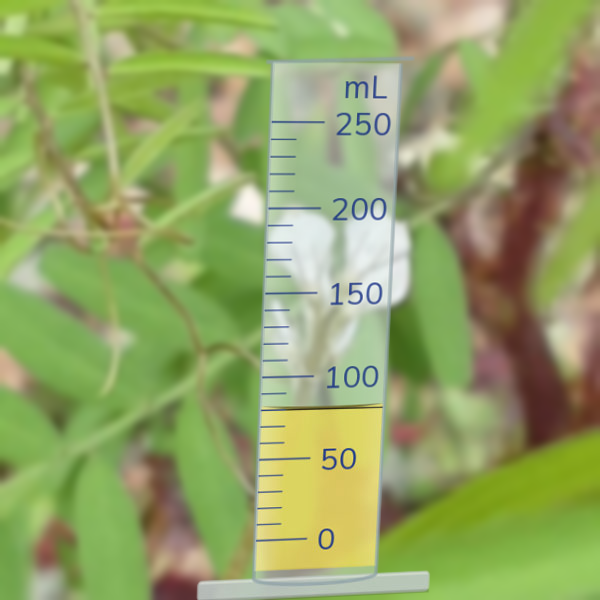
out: 80 mL
